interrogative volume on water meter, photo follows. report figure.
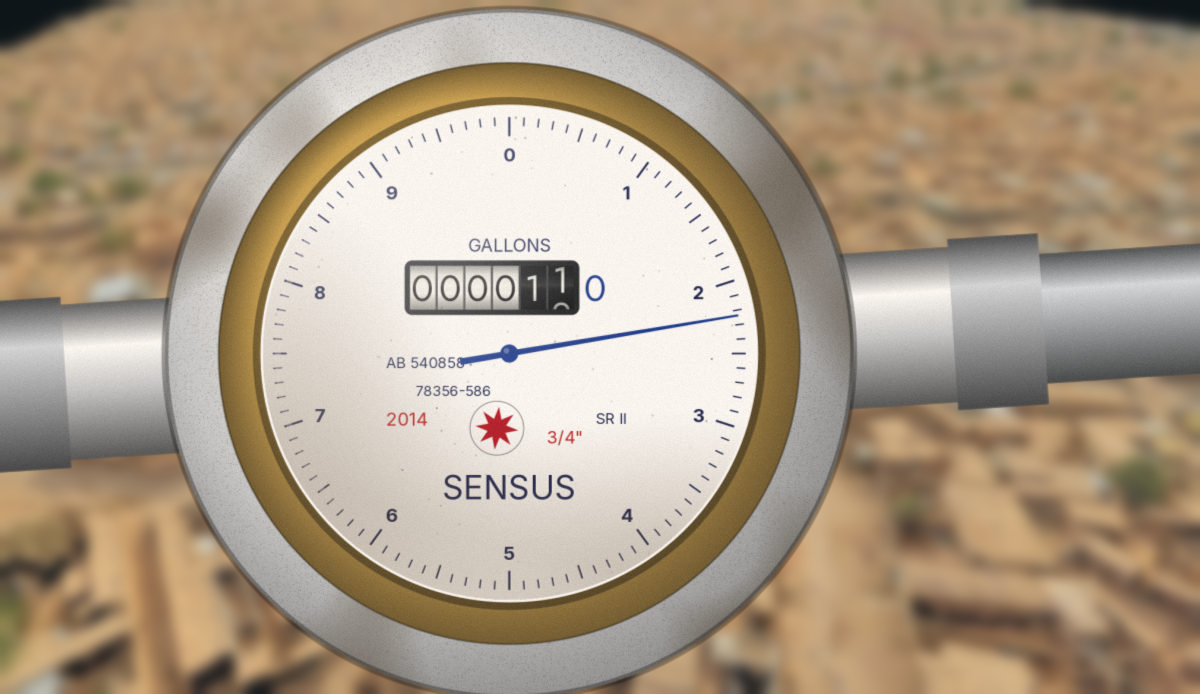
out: 112.2 gal
